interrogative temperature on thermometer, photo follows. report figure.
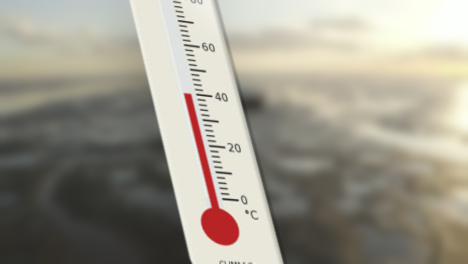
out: 40 °C
